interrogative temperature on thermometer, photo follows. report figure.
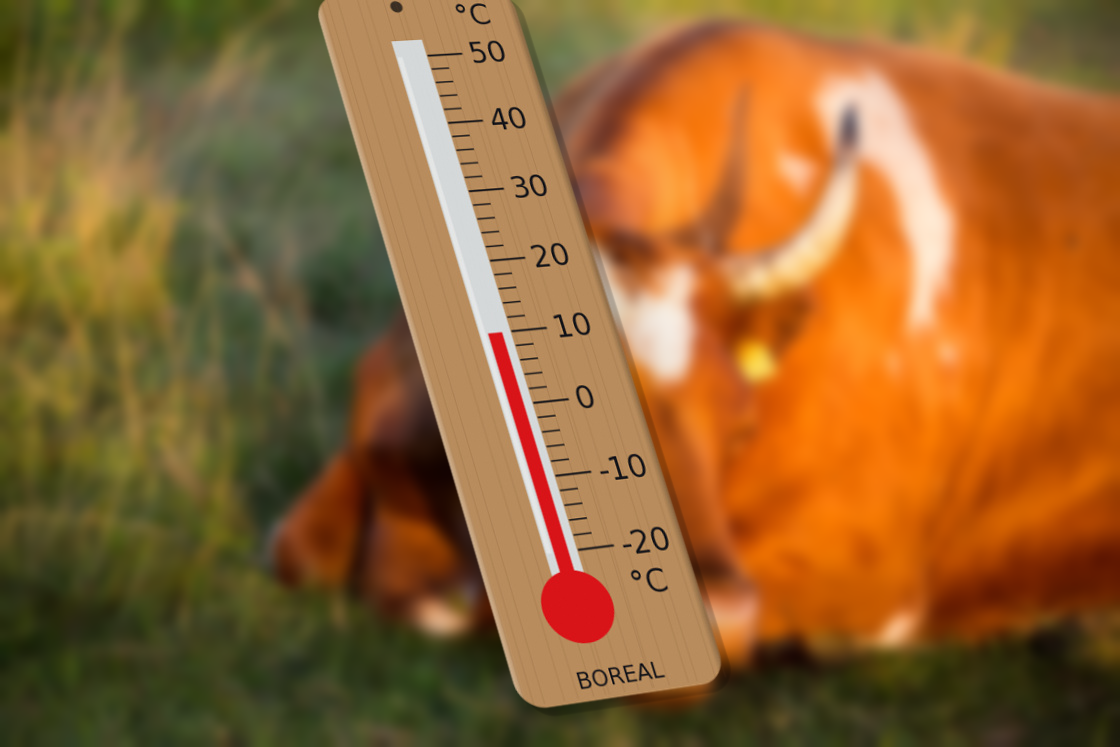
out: 10 °C
